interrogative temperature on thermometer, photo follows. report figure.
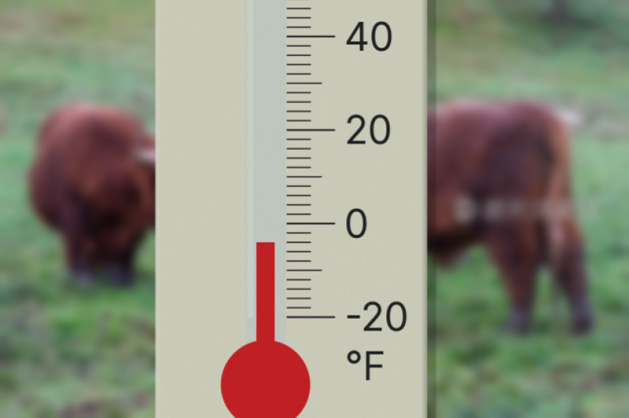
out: -4 °F
